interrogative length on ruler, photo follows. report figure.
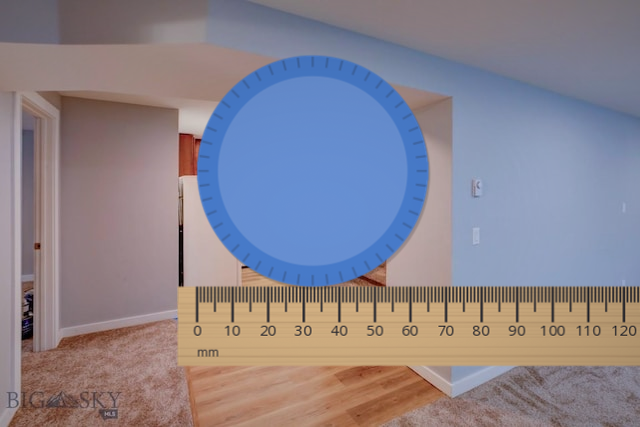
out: 65 mm
